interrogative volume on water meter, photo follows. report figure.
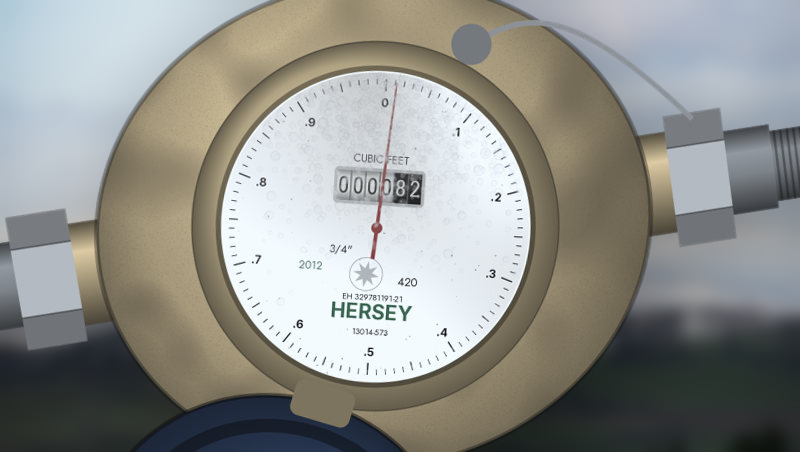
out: 82.01 ft³
